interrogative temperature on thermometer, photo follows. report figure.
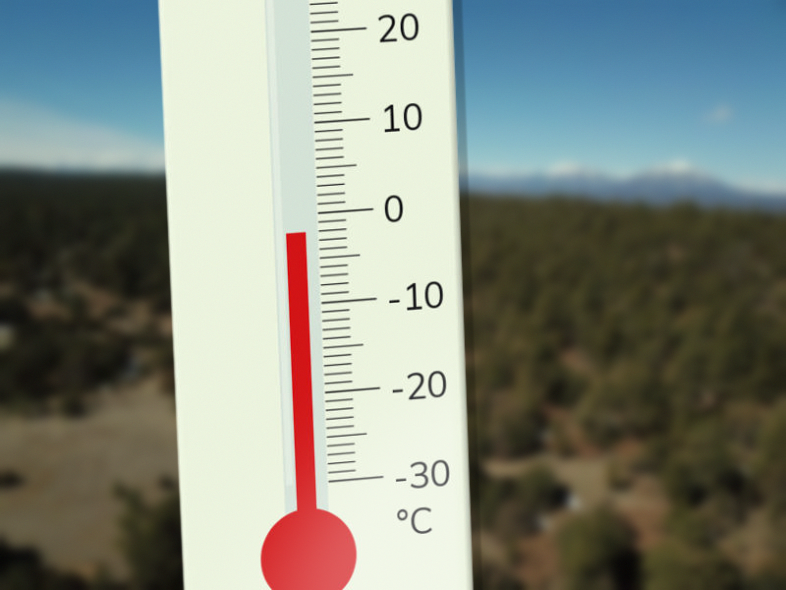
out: -2 °C
